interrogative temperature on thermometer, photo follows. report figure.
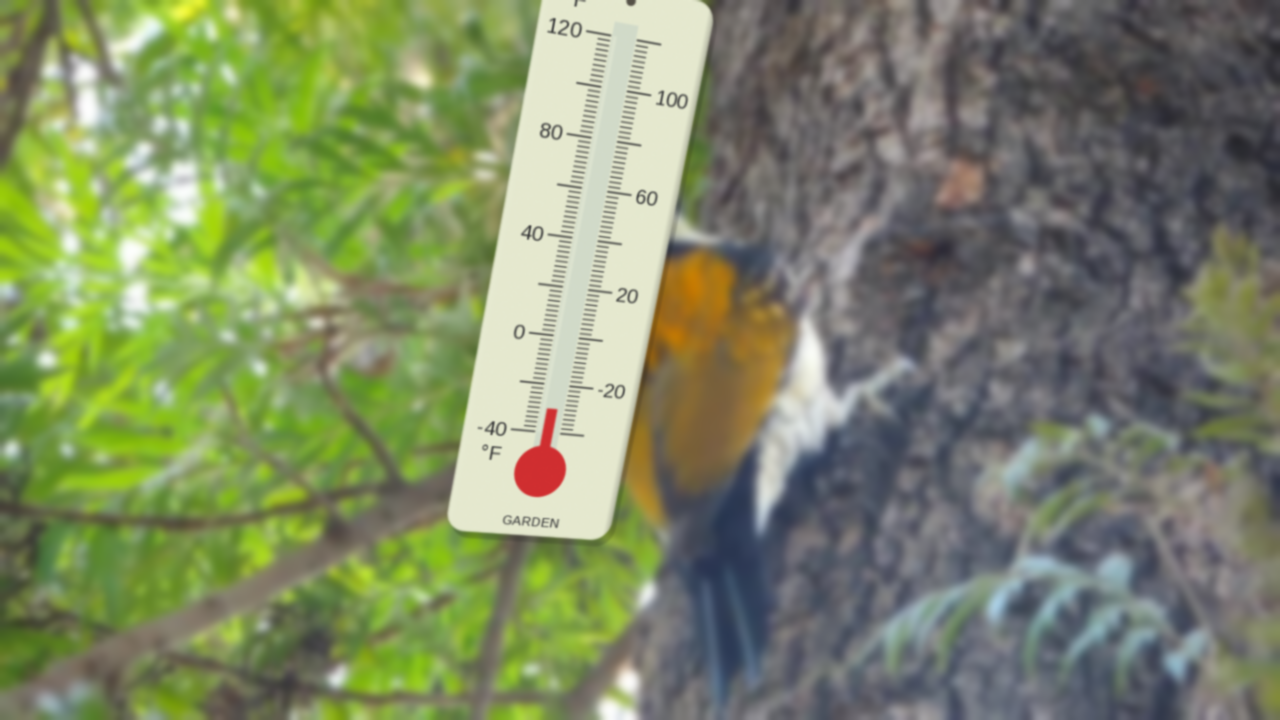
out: -30 °F
